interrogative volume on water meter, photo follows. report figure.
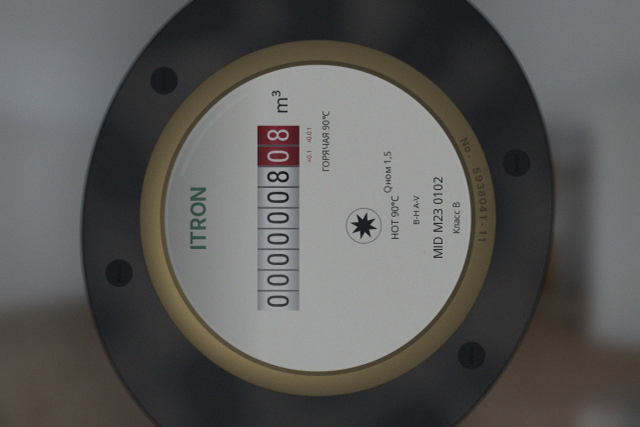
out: 8.08 m³
